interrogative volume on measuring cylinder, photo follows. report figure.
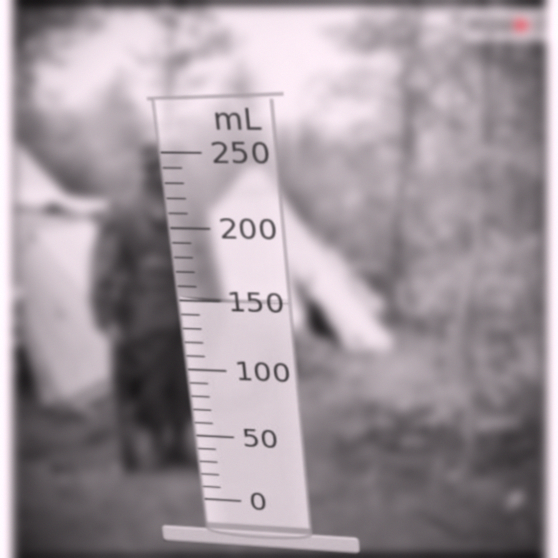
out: 150 mL
